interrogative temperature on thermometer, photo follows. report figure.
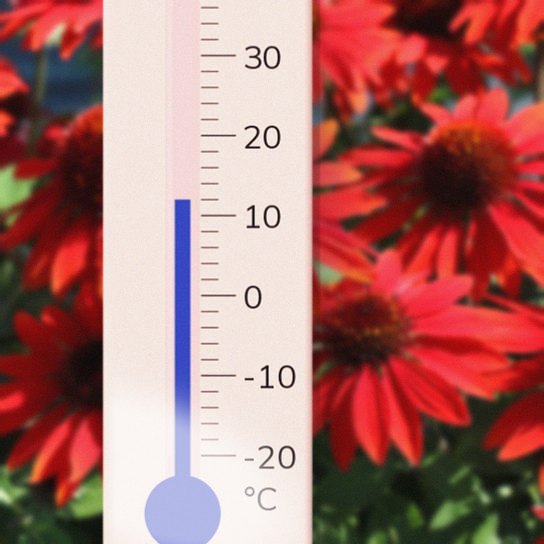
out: 12 °C
